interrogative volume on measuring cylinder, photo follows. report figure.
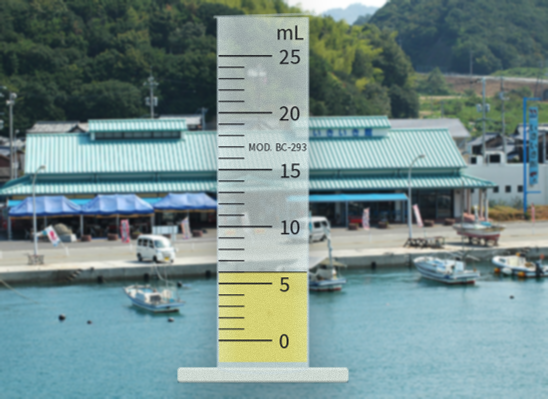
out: 6 mL
